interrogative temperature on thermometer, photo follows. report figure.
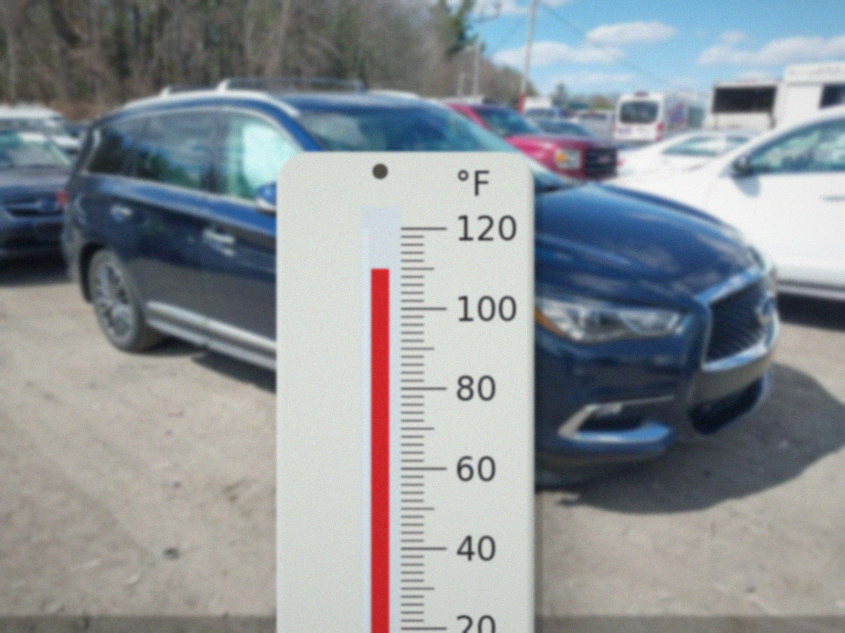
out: 110 °F
